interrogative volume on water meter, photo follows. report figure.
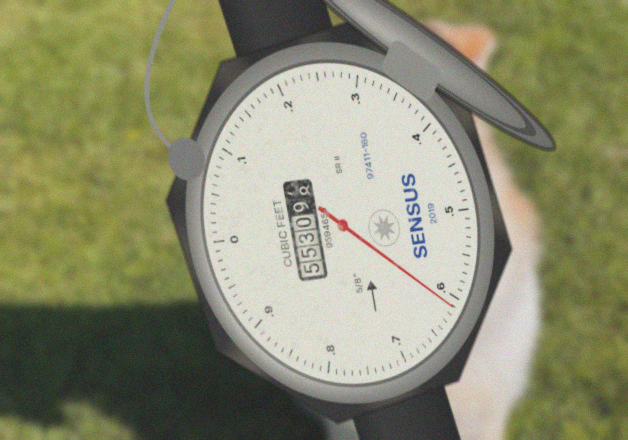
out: 553097.61 ft³
